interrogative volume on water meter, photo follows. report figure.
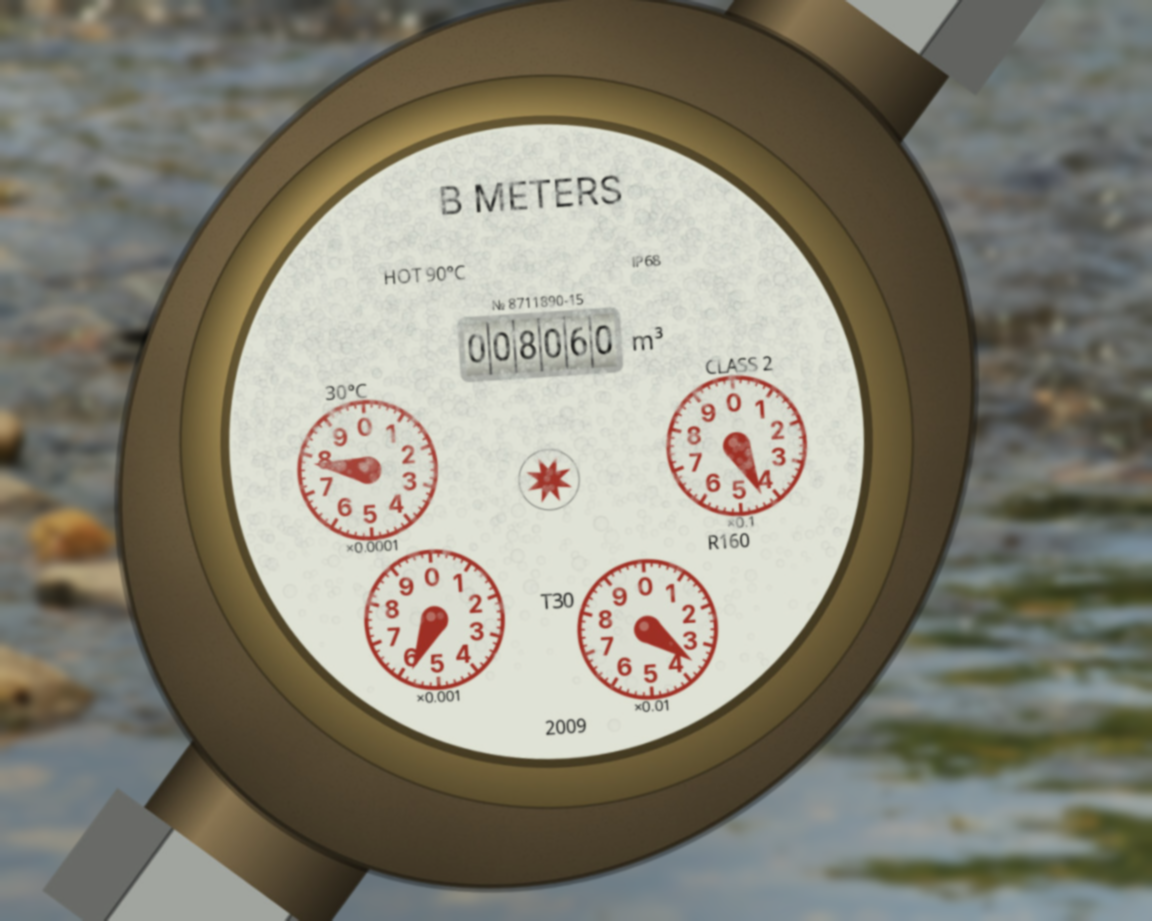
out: 8060.4357 m³
